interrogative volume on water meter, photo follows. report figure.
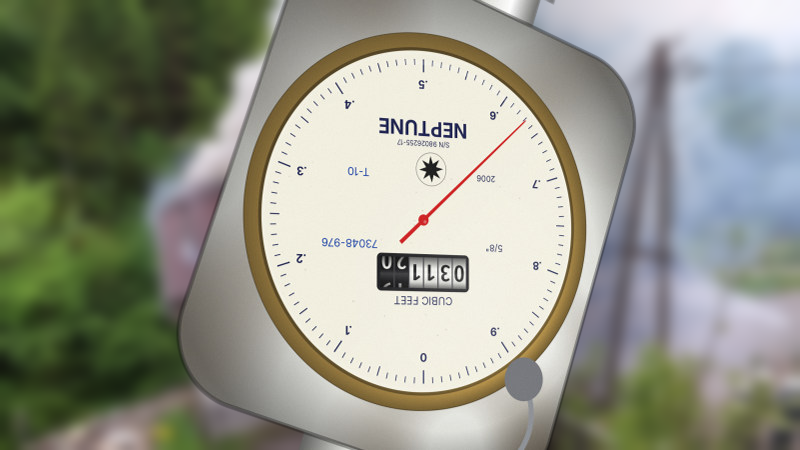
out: 31119.63 ft³
